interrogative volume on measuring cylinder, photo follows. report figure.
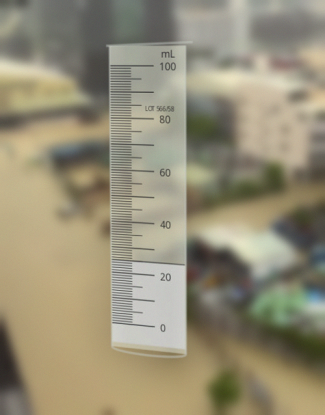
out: 25 mL
